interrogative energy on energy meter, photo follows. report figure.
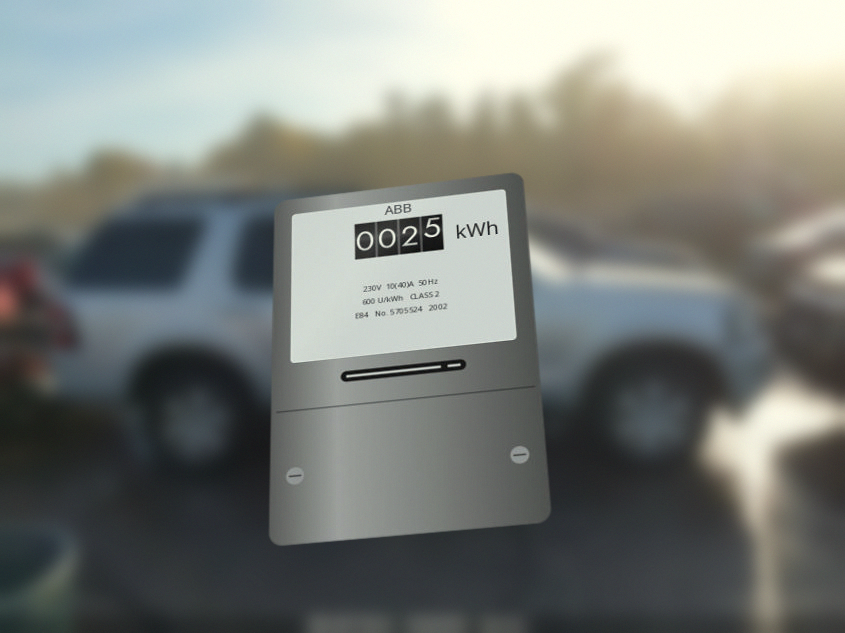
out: 25 kWh
